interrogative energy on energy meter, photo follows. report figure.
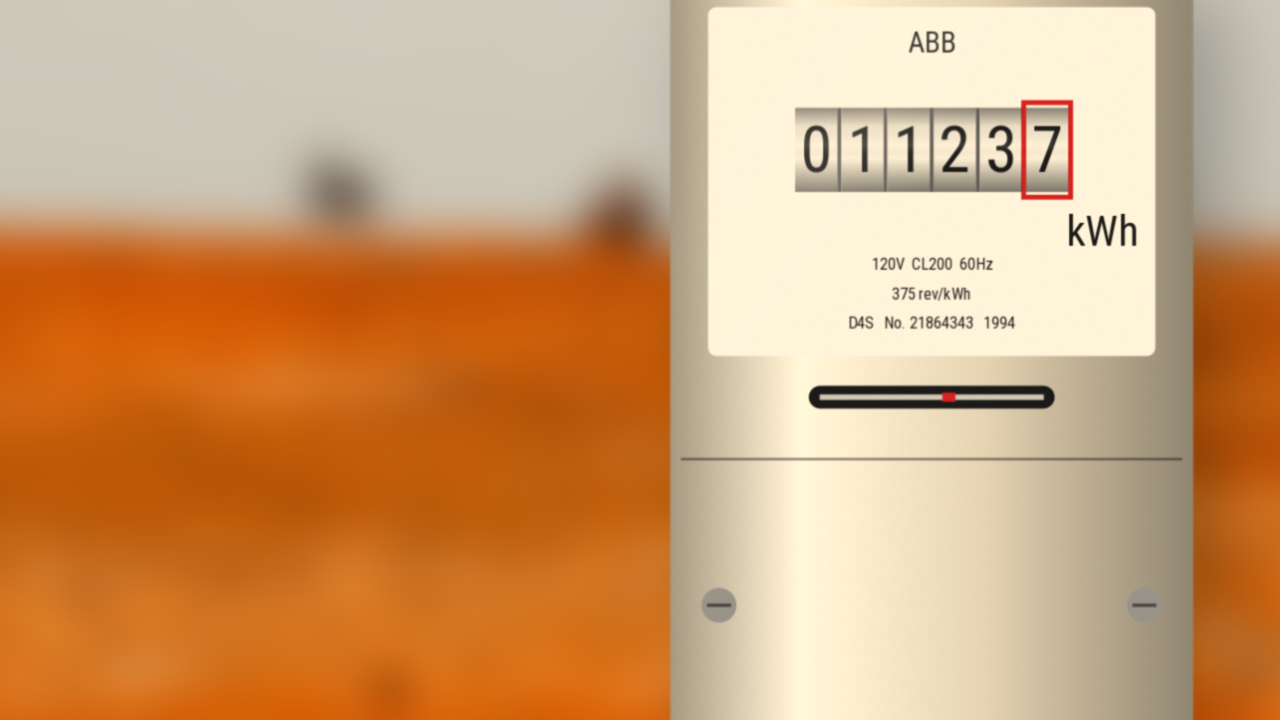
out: 1123.7 kWh
